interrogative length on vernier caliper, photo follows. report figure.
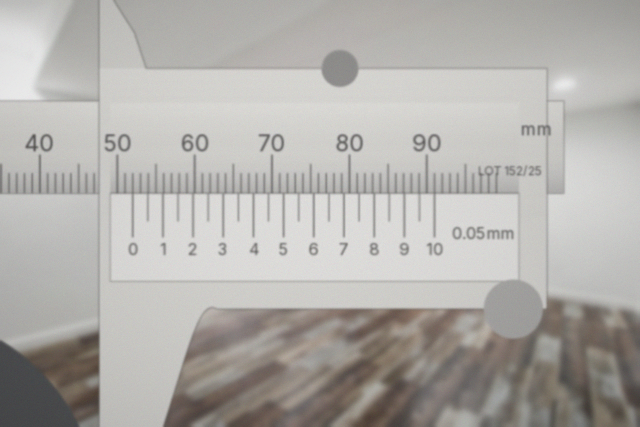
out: 52.0 mm
